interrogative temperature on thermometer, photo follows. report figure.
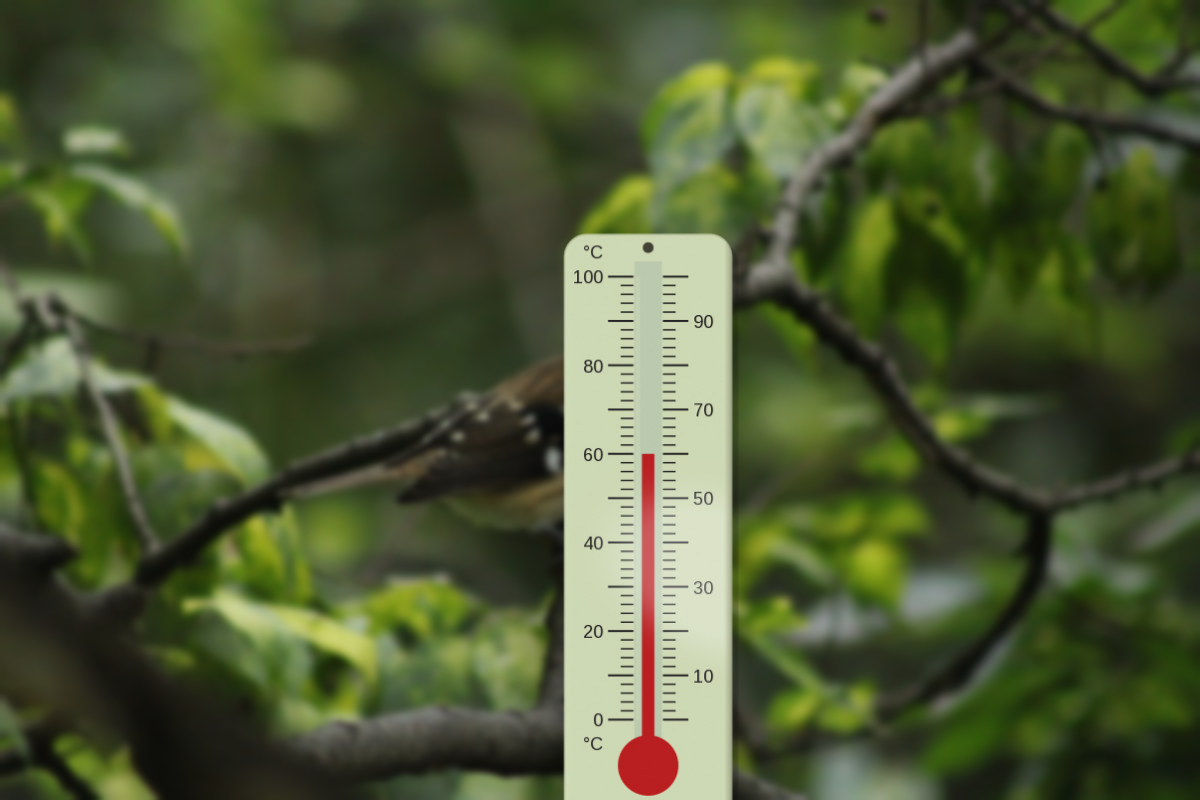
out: 60 °C
